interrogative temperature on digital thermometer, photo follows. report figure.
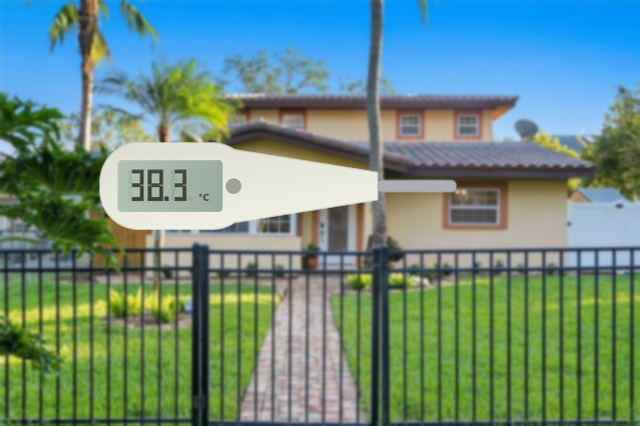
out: 38.3 °C
